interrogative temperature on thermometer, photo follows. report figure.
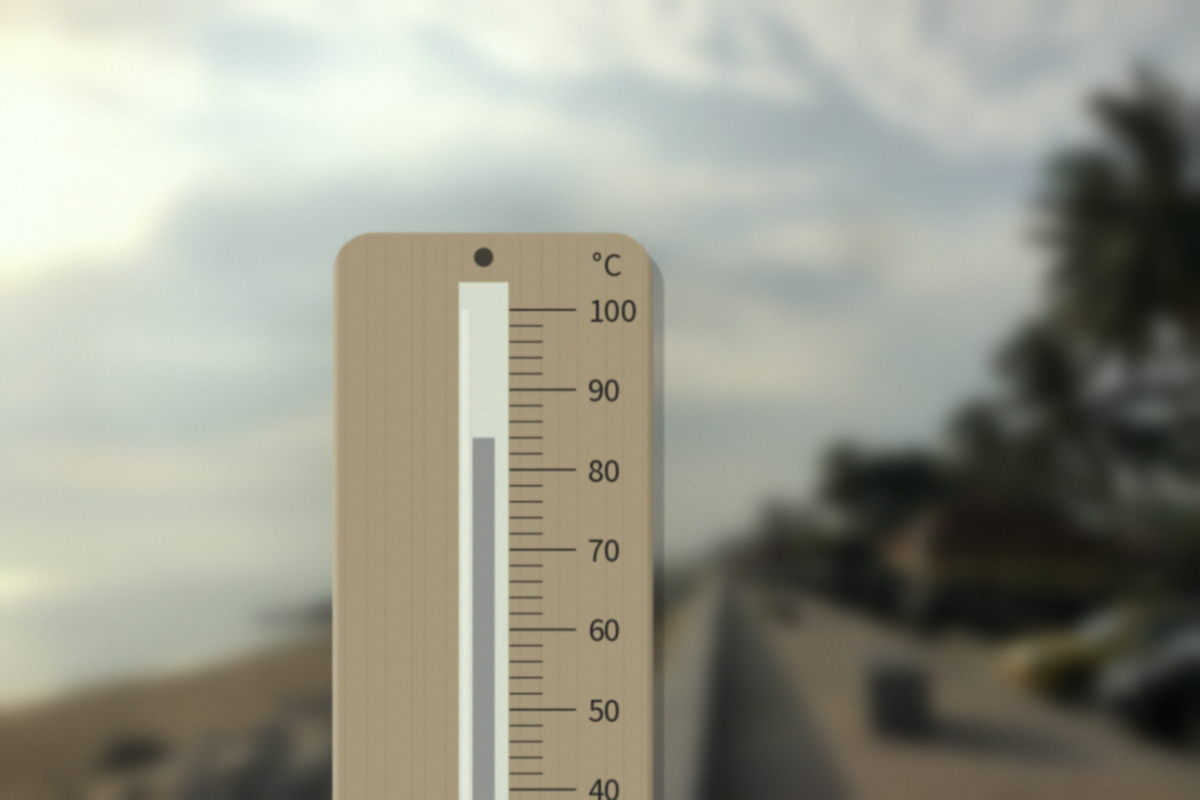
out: 84 °C
